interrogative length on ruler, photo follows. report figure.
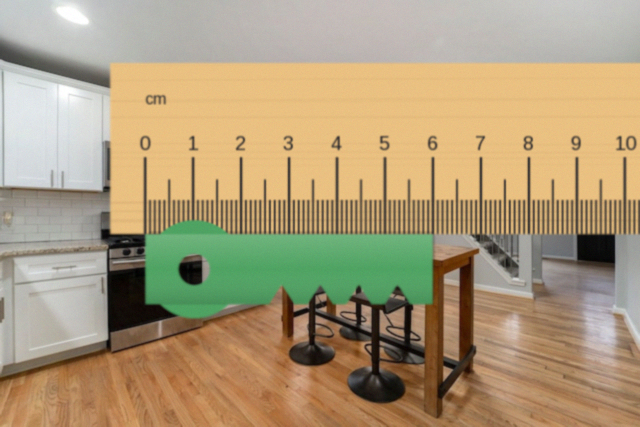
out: 6 cm
